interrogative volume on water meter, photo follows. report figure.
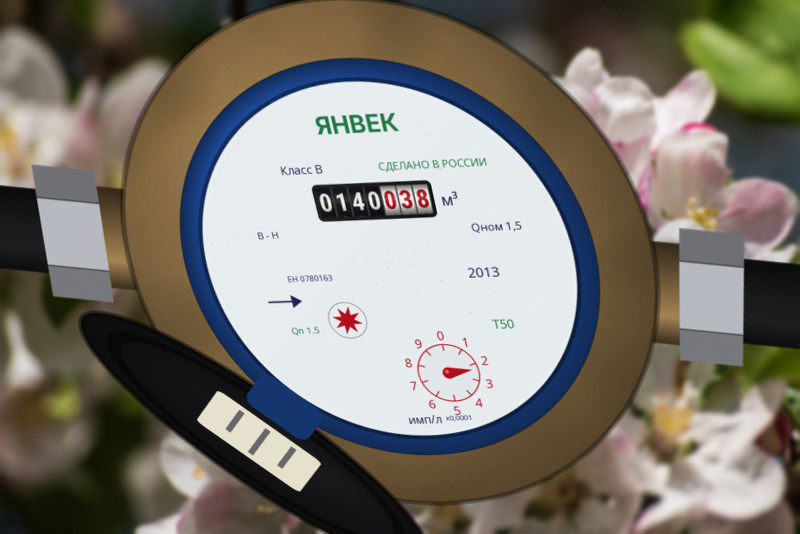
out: 140.0382 m³
